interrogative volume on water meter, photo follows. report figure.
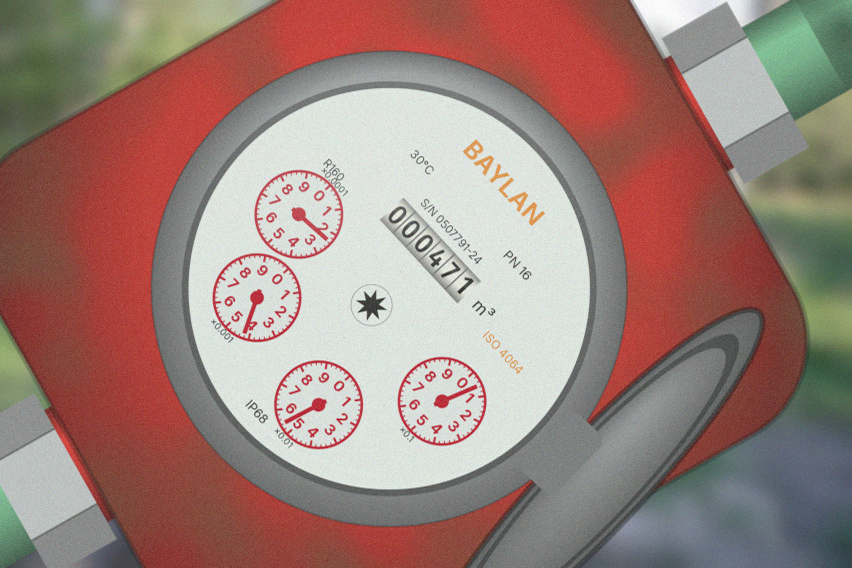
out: 471.0542 m³
